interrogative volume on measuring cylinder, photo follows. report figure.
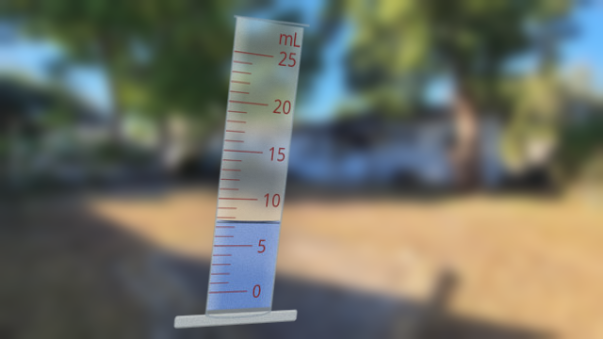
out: 7.5 mL
